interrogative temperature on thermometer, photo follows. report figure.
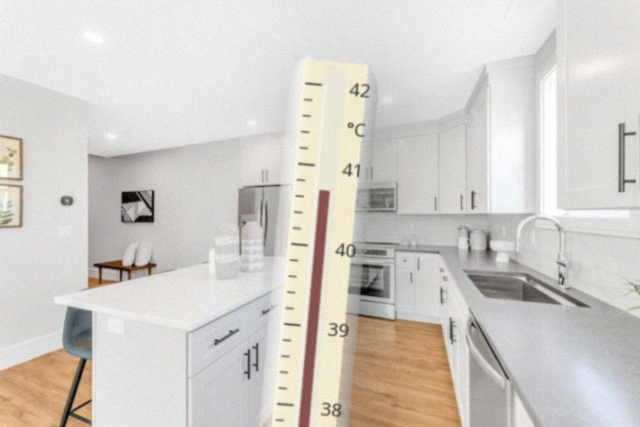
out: 40.7 °C
